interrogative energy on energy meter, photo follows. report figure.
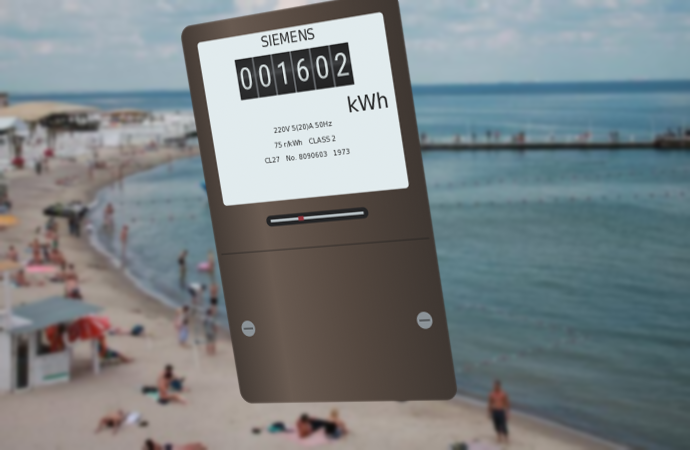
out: 1602 kWh
